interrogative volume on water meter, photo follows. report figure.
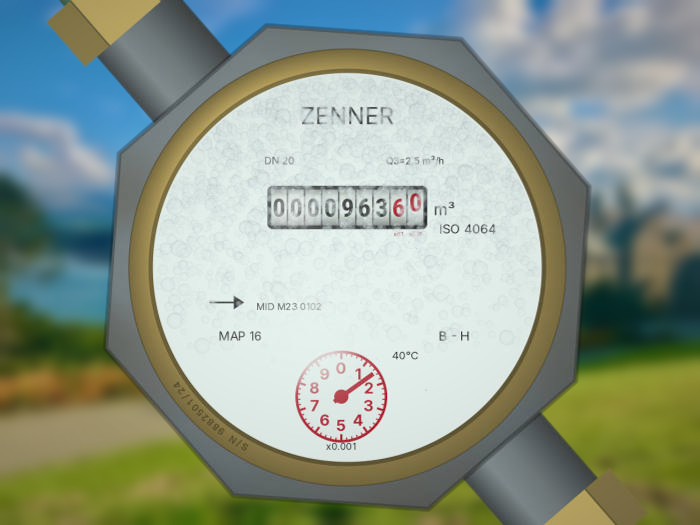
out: 963.601 m³
